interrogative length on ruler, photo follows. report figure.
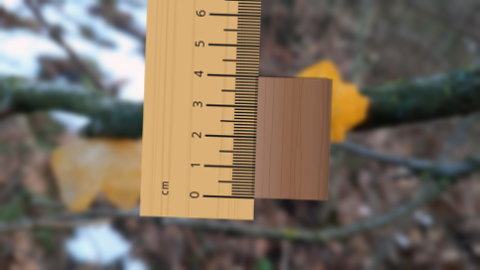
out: 4 cm
